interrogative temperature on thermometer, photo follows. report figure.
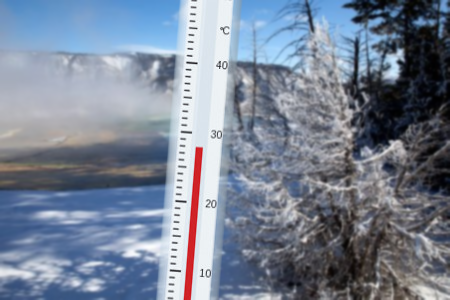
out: 28 °C
